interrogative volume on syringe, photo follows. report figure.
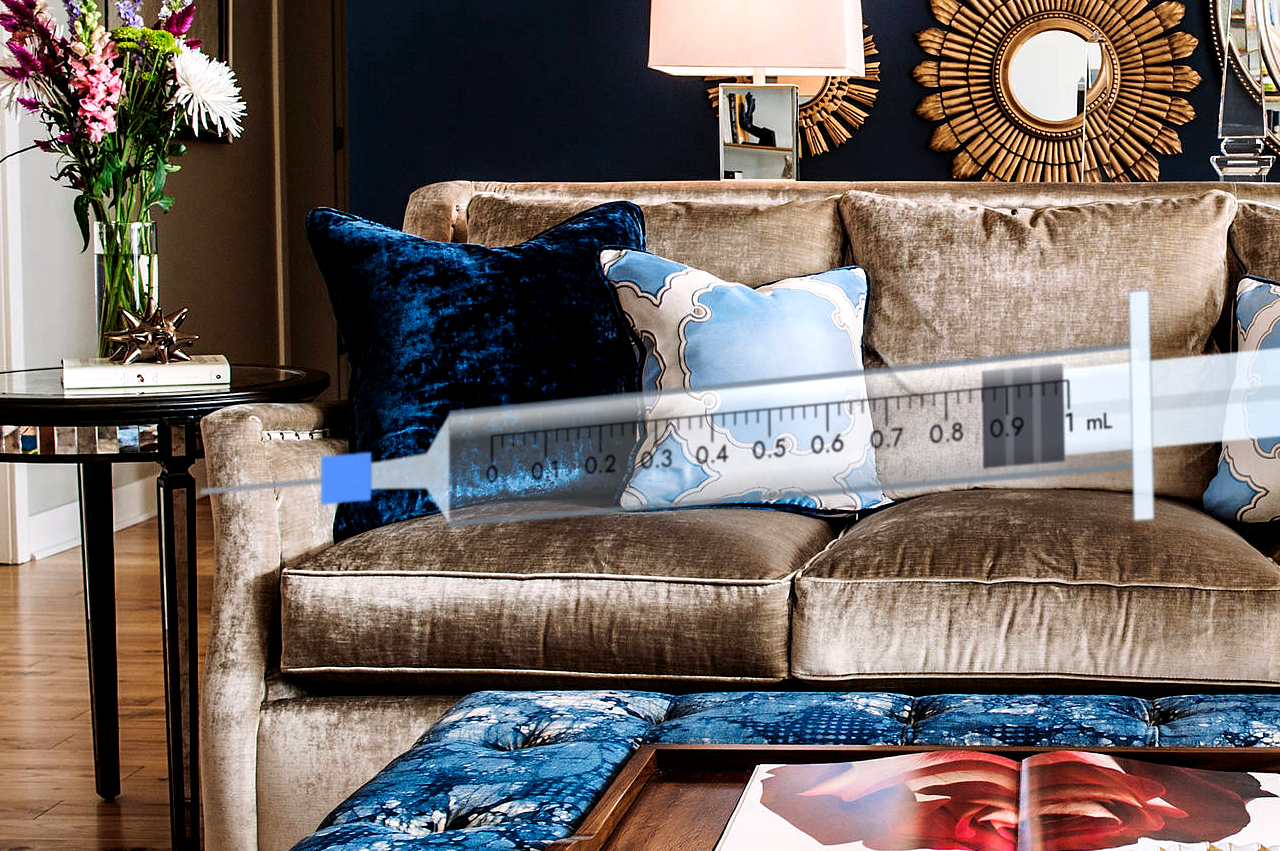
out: 0.86 mL
